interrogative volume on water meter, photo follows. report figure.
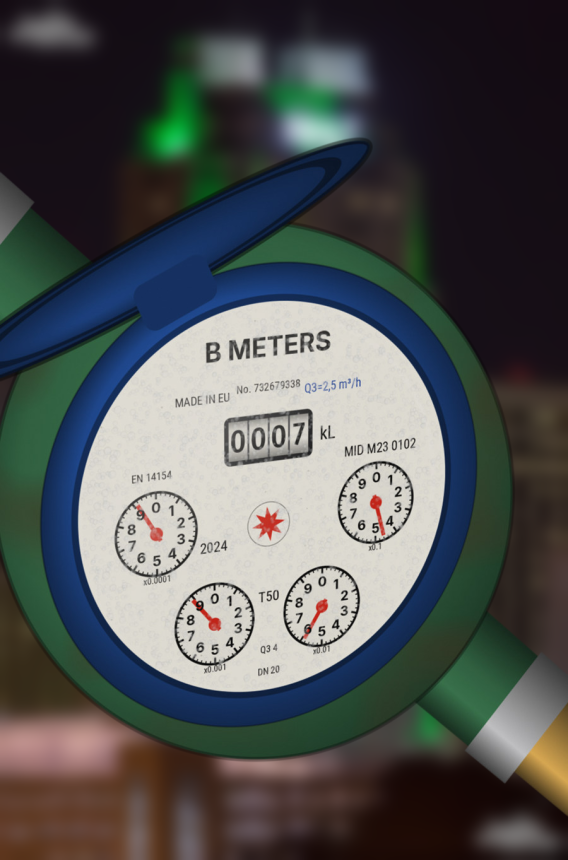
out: 7.4589 kL
